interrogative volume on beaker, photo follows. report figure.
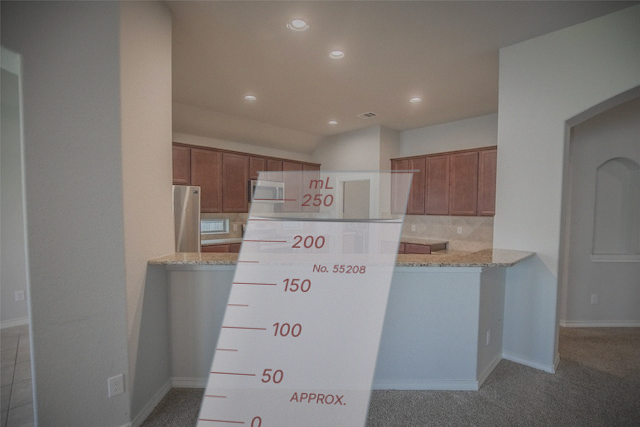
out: 225 mL
